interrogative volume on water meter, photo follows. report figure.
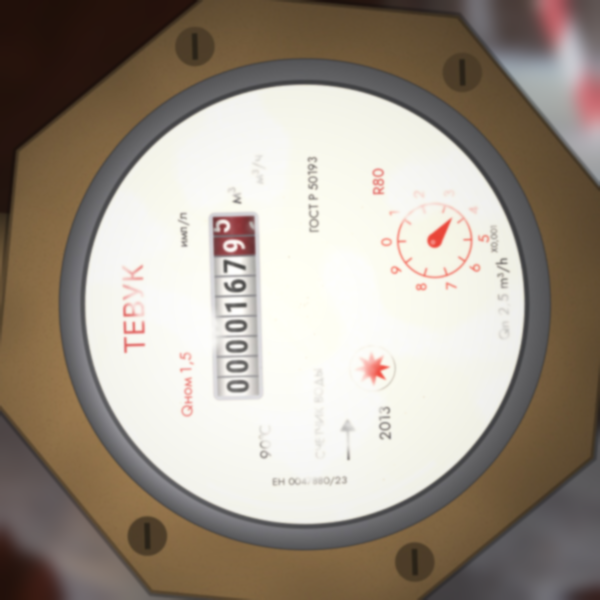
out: 167.953 m³
